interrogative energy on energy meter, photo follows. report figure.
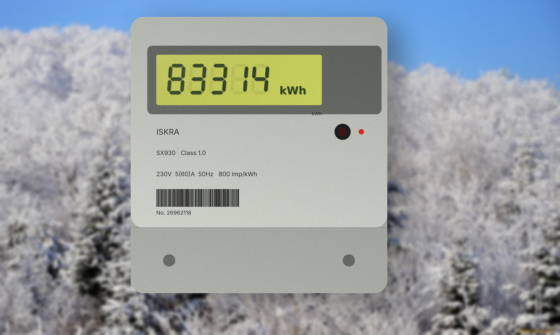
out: 83314 kWh
